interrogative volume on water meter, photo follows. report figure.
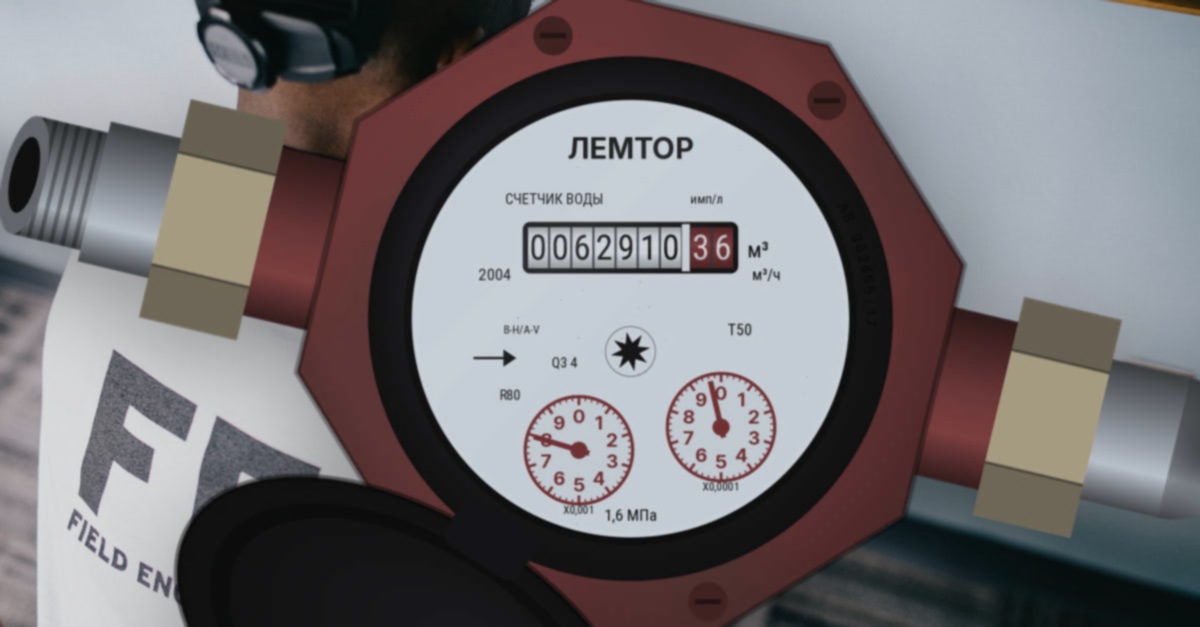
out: 62910.3679 m³
